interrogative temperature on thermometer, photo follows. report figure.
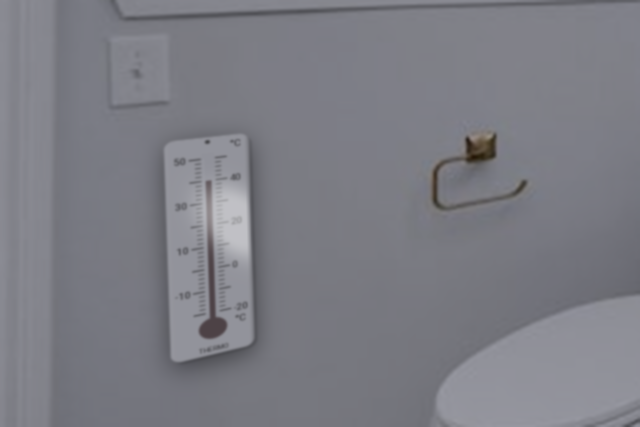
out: 40 °C
